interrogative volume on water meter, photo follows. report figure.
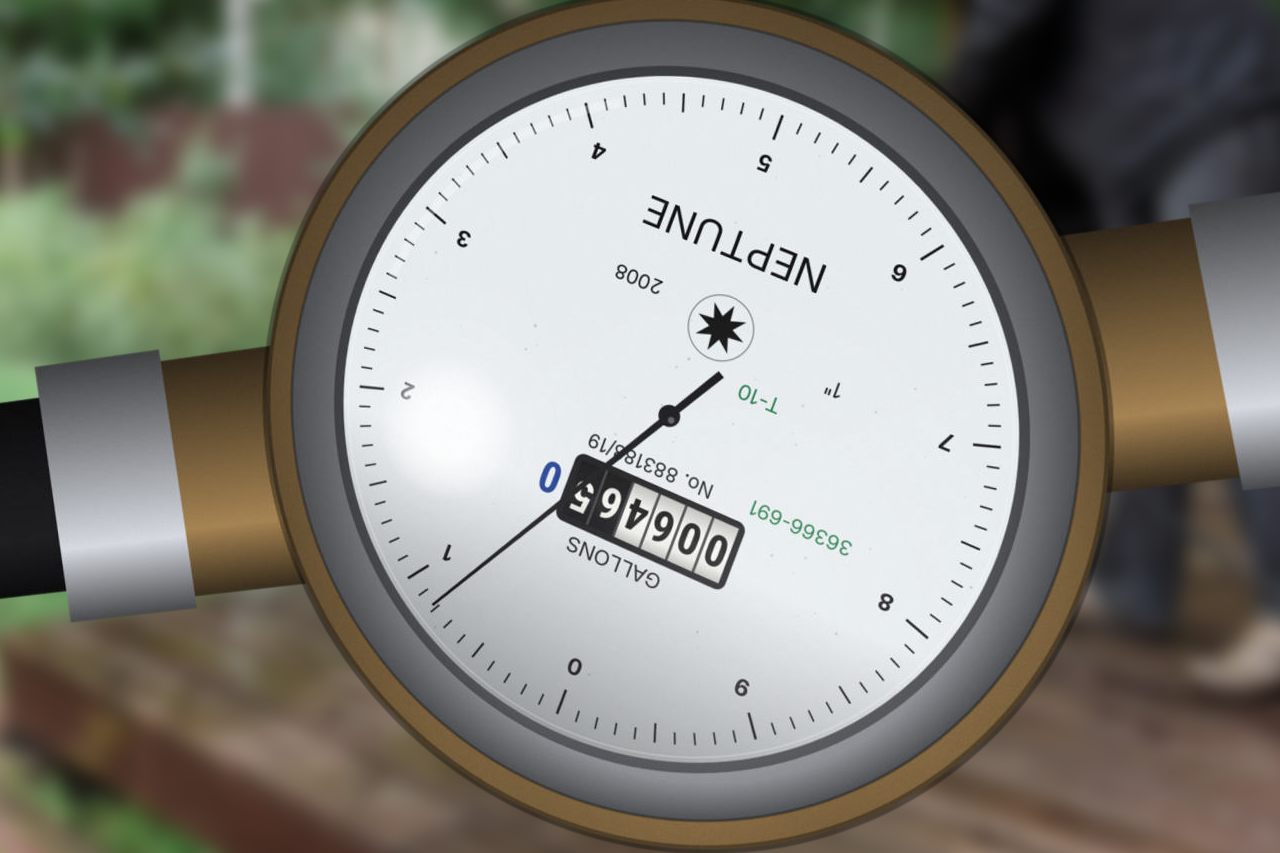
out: 64650.8 gal
